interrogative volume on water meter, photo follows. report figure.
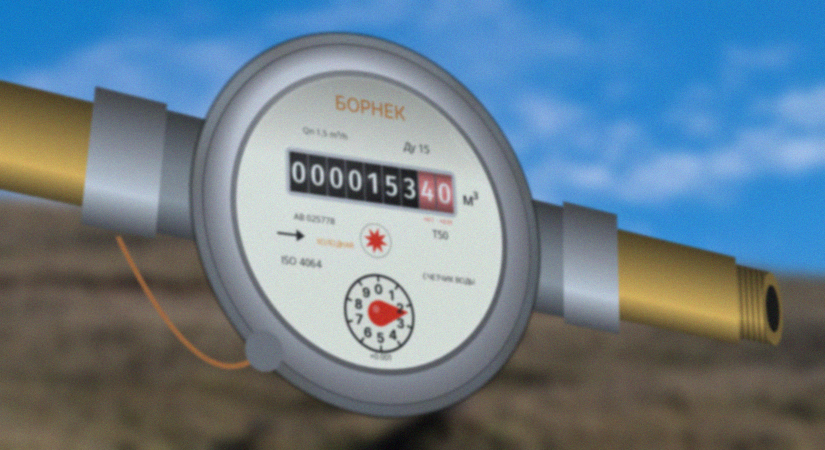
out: 153.402 m³
